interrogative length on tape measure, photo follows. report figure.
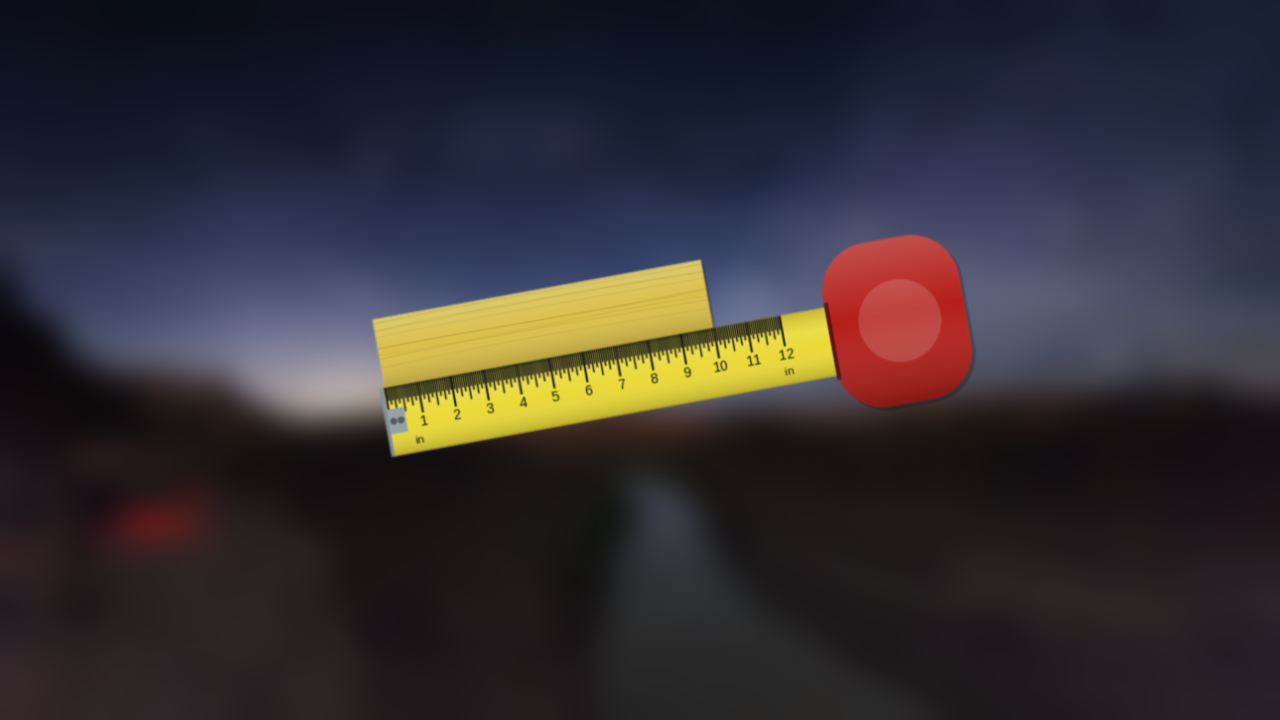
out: 10 in
